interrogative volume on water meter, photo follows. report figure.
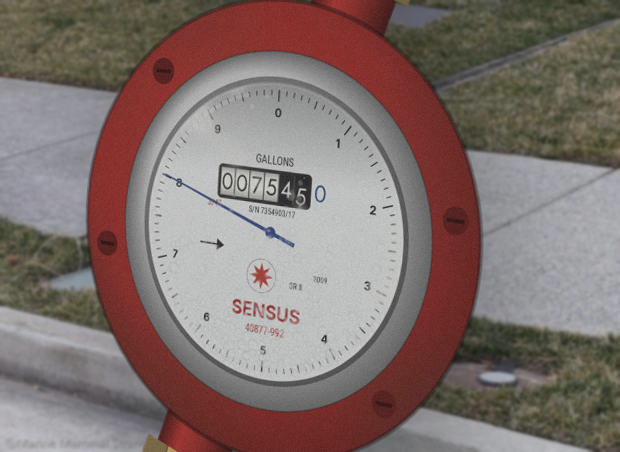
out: 75448.0 gal
